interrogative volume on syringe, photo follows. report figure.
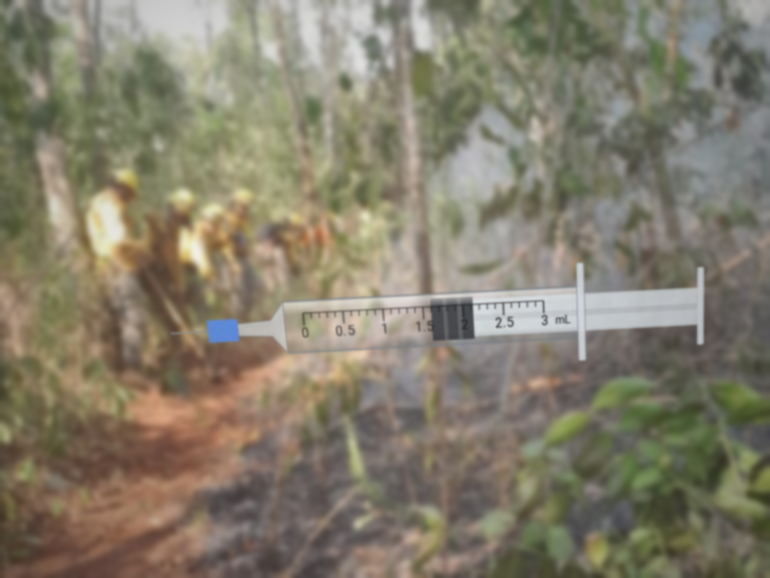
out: 1.6 mL
